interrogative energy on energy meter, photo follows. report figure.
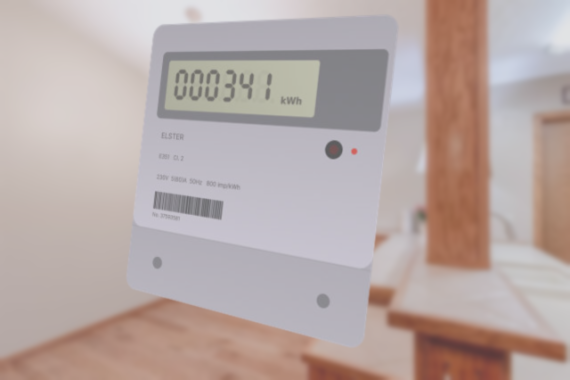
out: 341 kWh
